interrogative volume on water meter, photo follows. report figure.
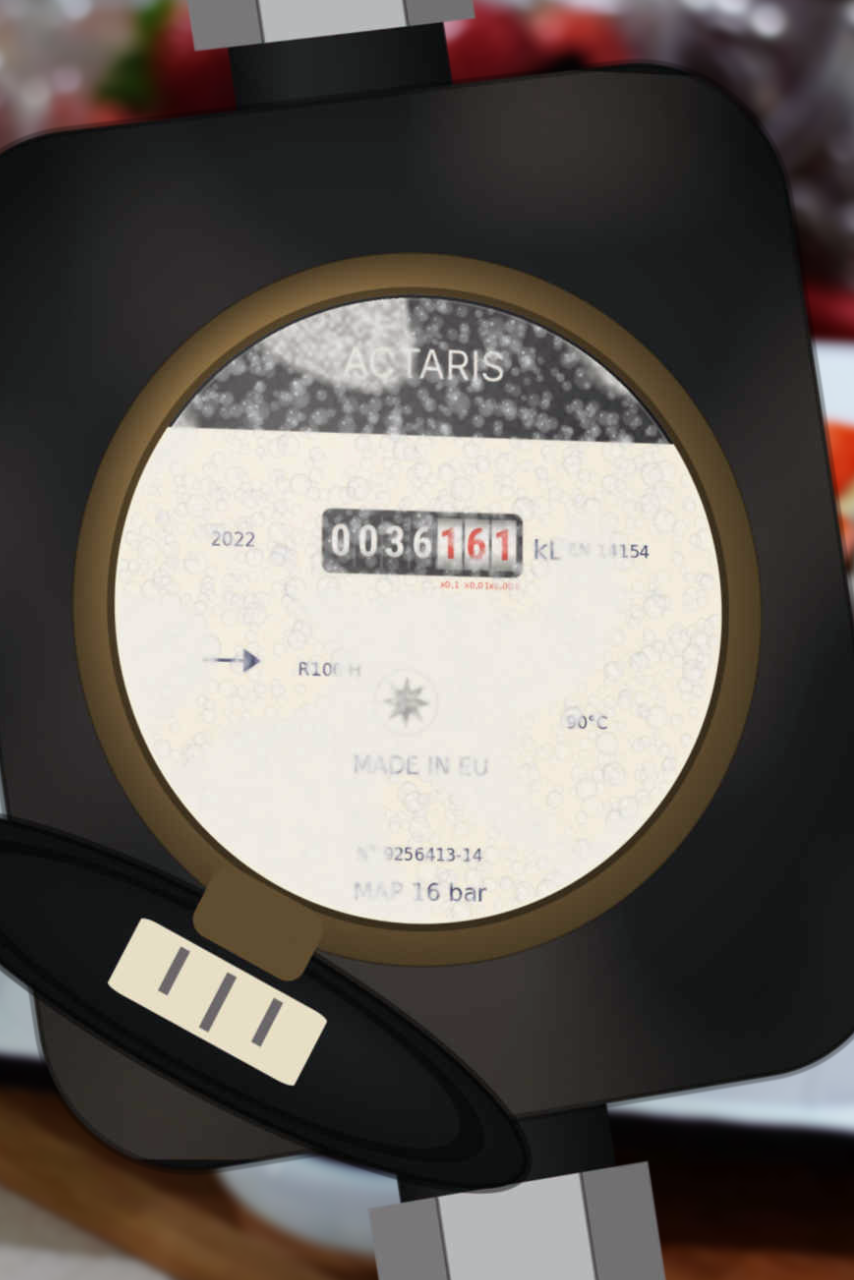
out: 36.161 kL
